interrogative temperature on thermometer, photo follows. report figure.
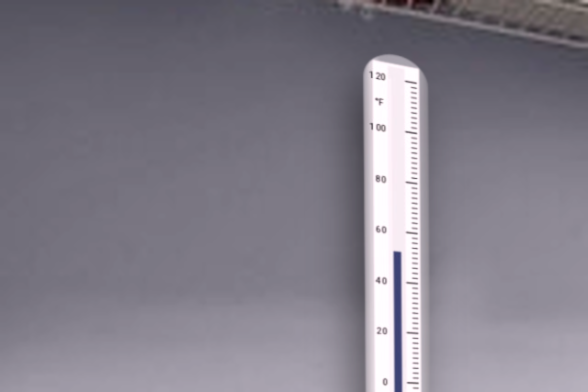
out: 52 °F
